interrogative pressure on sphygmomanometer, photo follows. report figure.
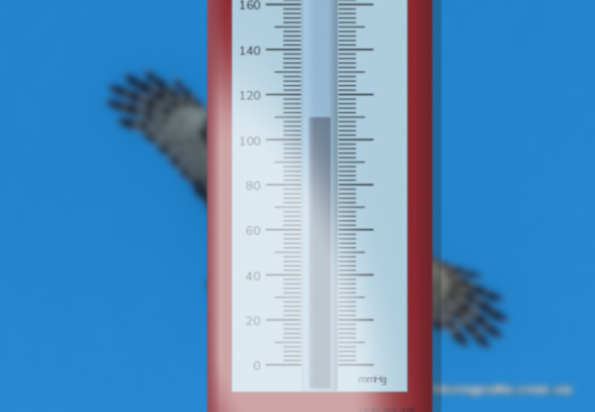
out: 110 mmHg
